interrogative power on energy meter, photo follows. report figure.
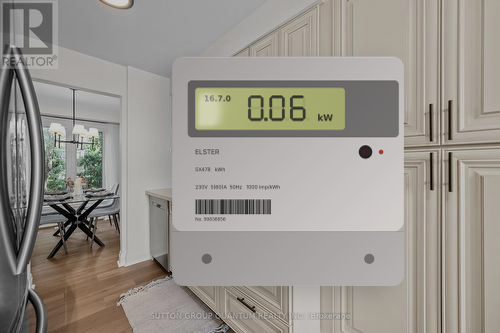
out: 0.06 kW
